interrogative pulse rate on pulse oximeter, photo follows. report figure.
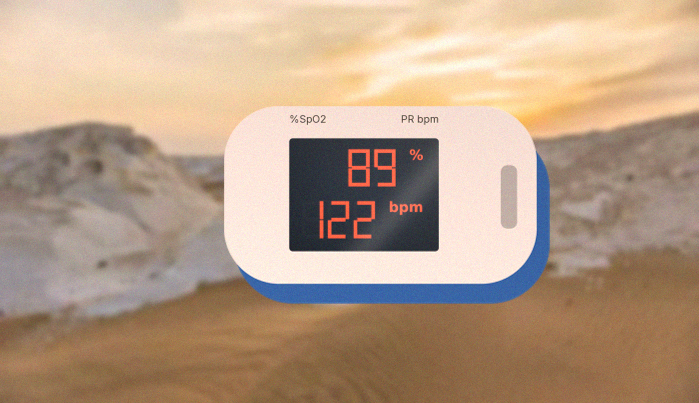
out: 122 bpm
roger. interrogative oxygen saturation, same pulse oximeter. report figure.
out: 89 %
